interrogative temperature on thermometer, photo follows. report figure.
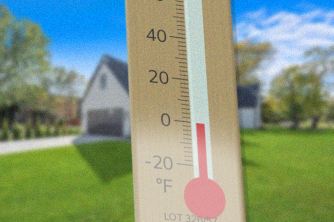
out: 0 °F
